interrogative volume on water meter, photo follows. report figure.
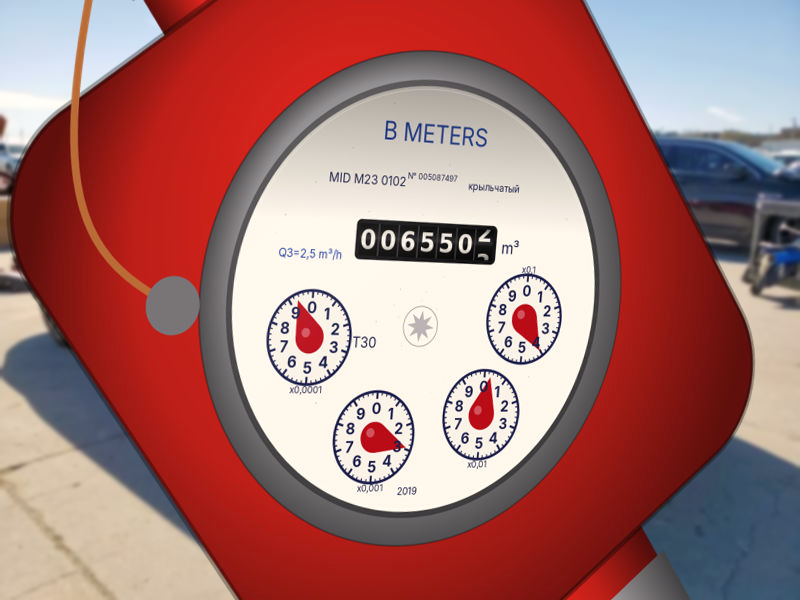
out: 65502.4029 m³
